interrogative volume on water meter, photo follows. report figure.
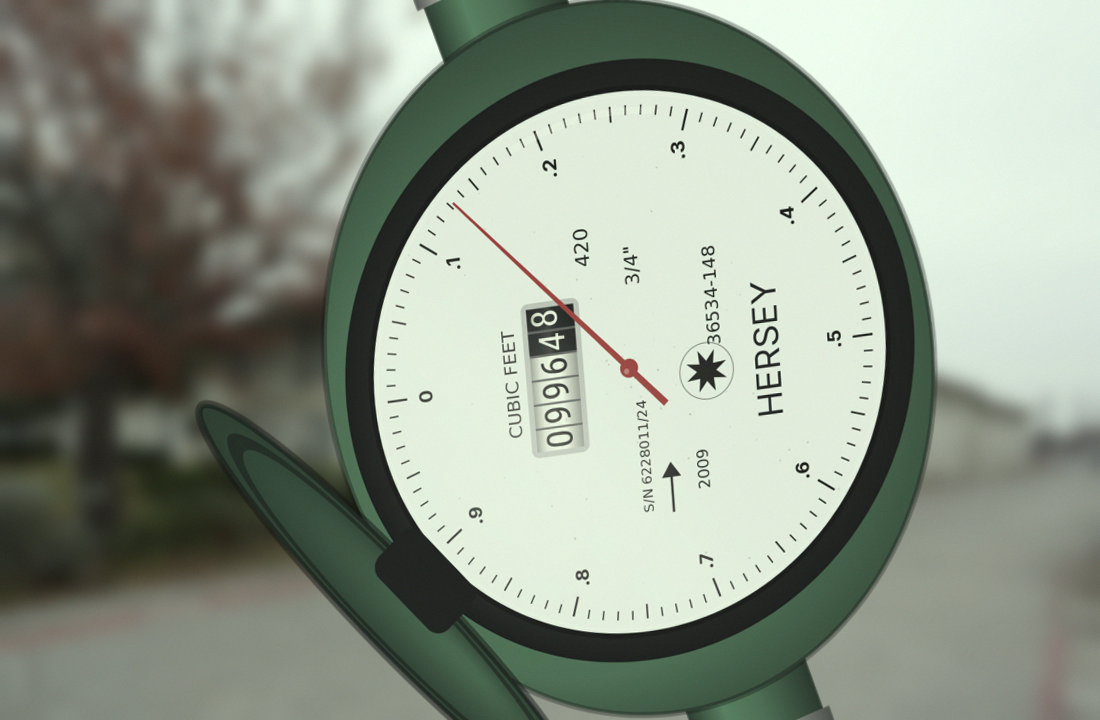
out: 99648.13 ft³
